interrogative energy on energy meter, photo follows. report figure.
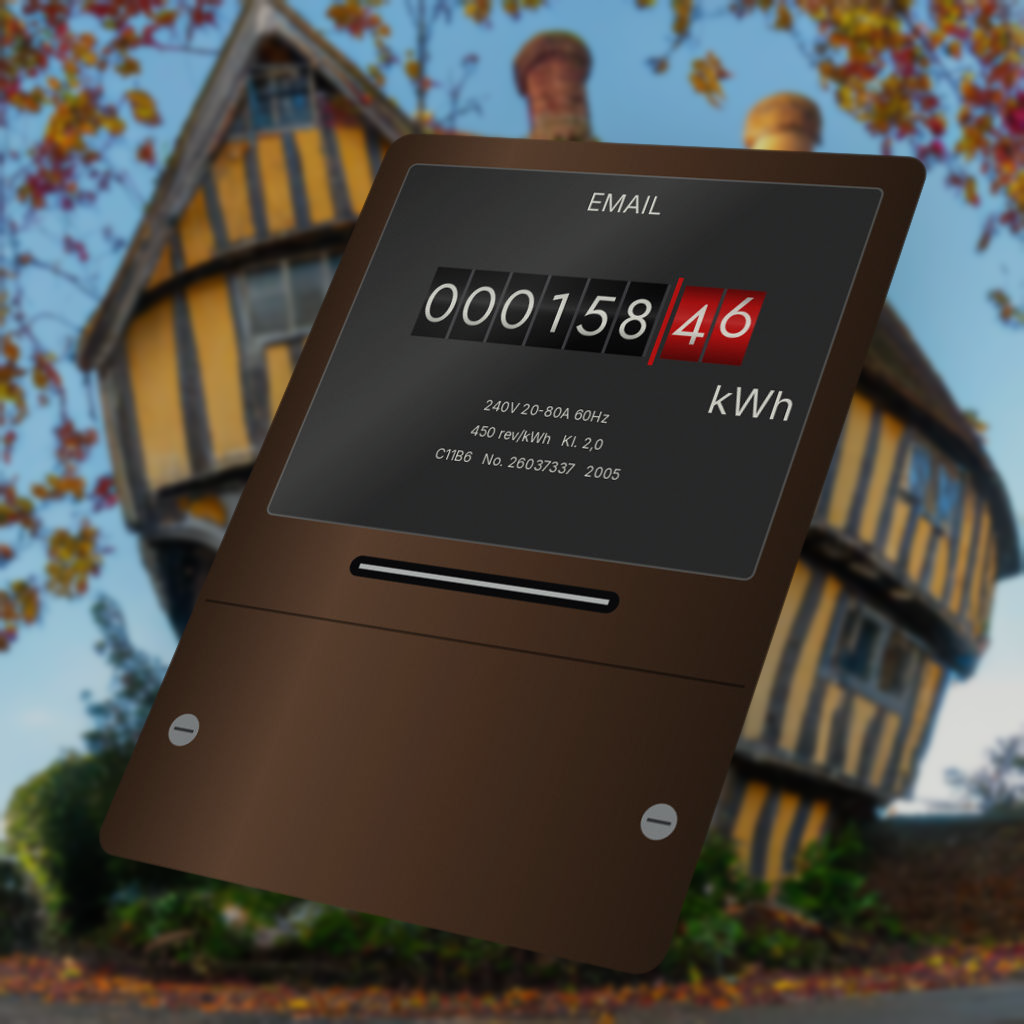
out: 158.46 kWh
